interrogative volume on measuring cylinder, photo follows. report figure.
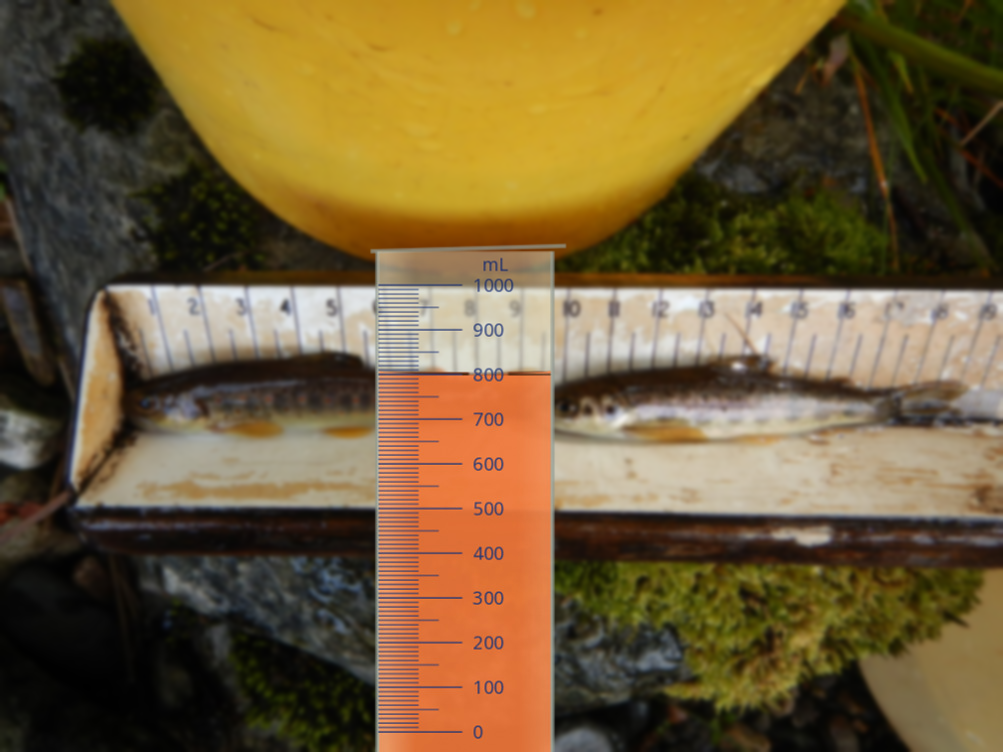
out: 800 mL
